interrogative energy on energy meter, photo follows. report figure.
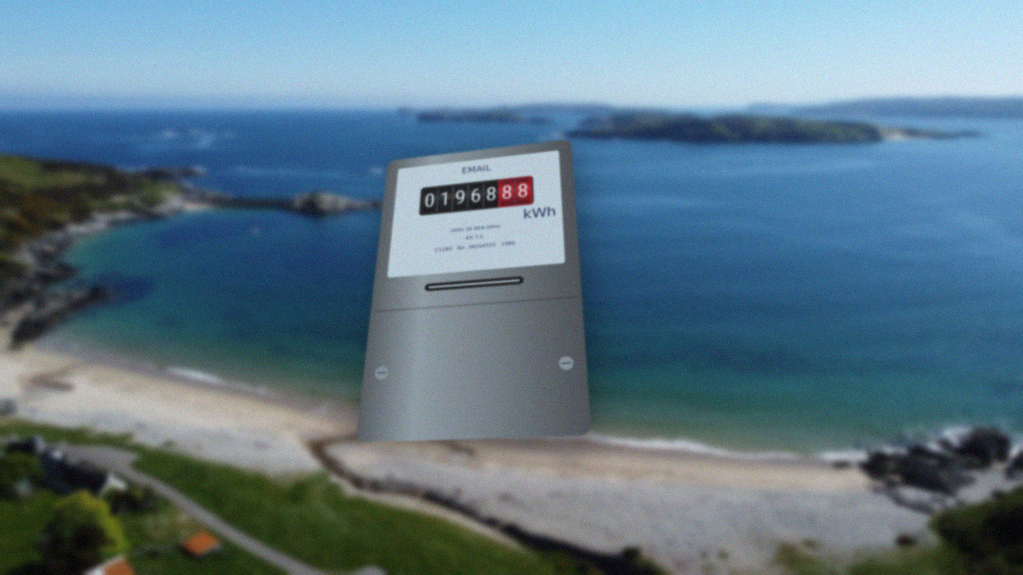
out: 1968.88 kWh
